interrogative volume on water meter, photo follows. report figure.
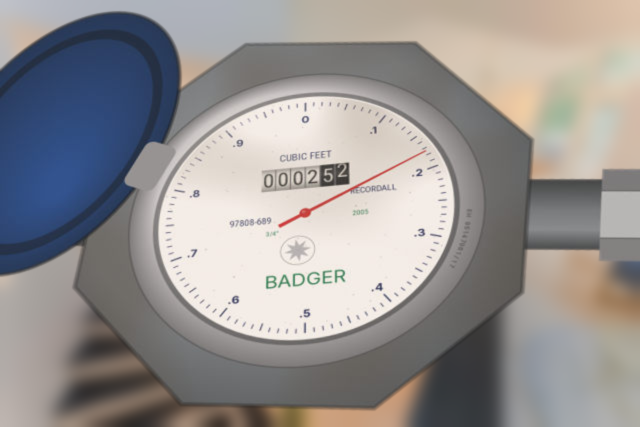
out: 252.17 ft³
